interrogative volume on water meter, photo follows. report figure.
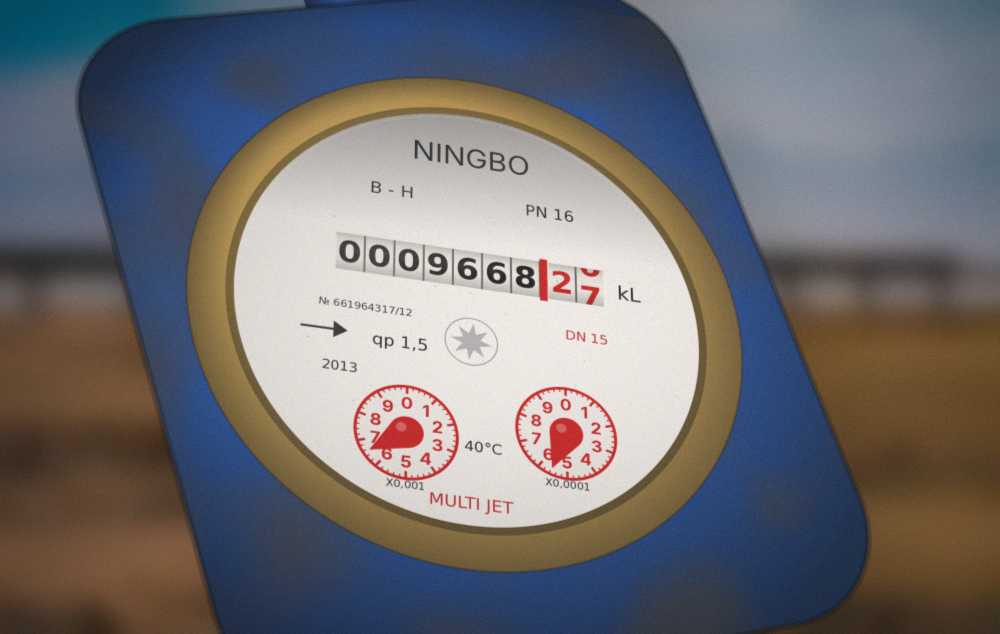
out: 9668.2665 kL
